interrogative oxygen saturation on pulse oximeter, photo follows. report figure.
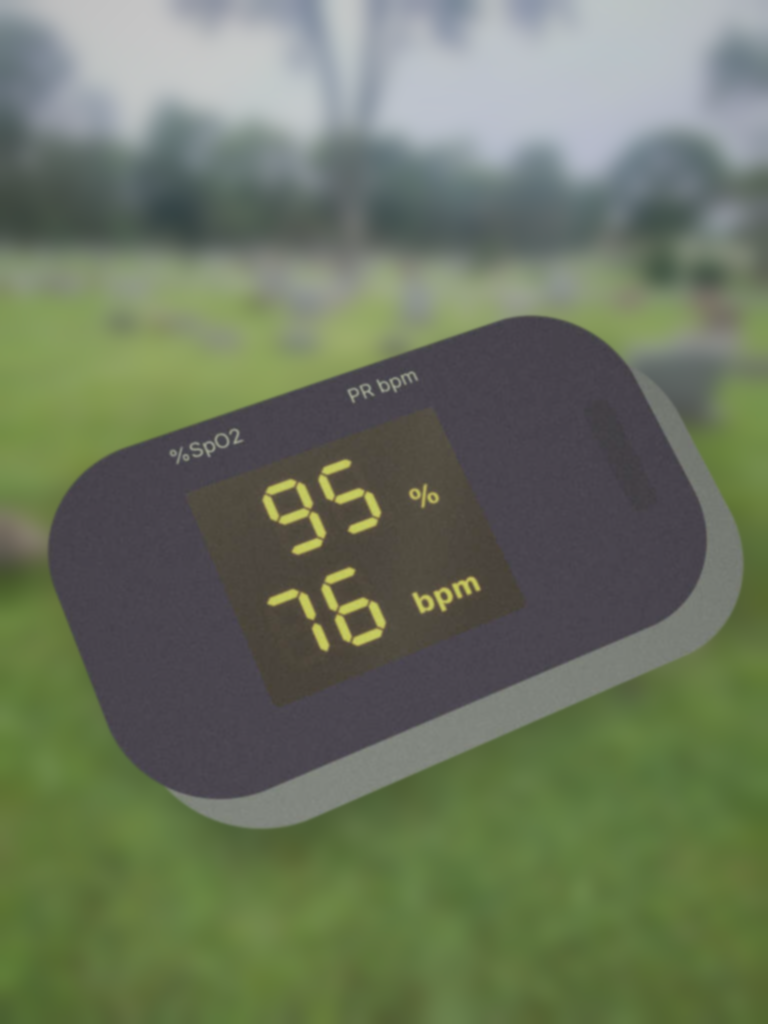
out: 95 %
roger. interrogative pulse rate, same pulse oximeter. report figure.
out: 76 bpm
